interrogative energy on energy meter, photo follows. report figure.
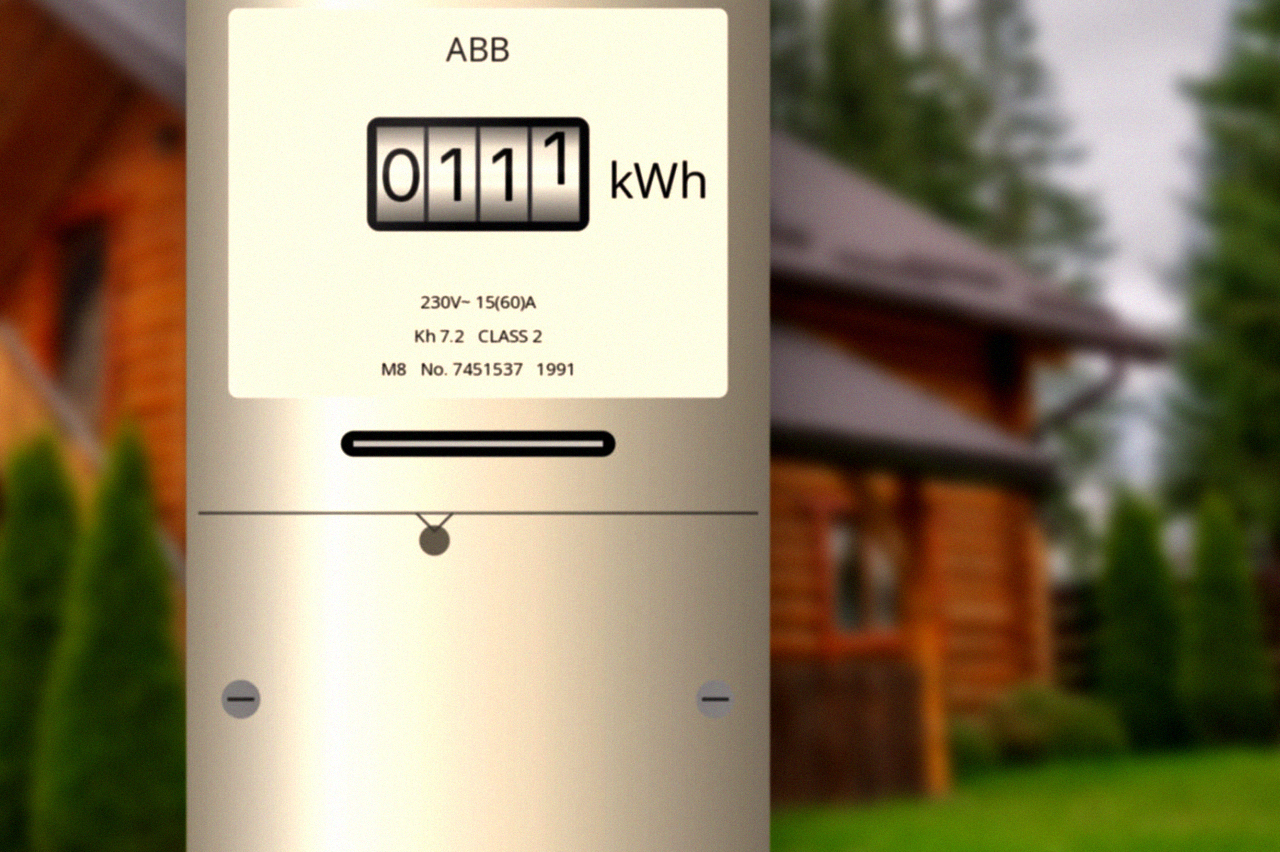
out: 111 kWh
